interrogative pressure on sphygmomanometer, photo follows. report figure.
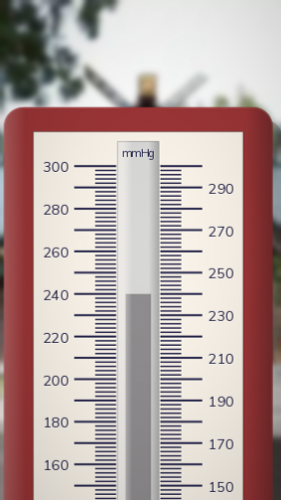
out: 240 mmHg
